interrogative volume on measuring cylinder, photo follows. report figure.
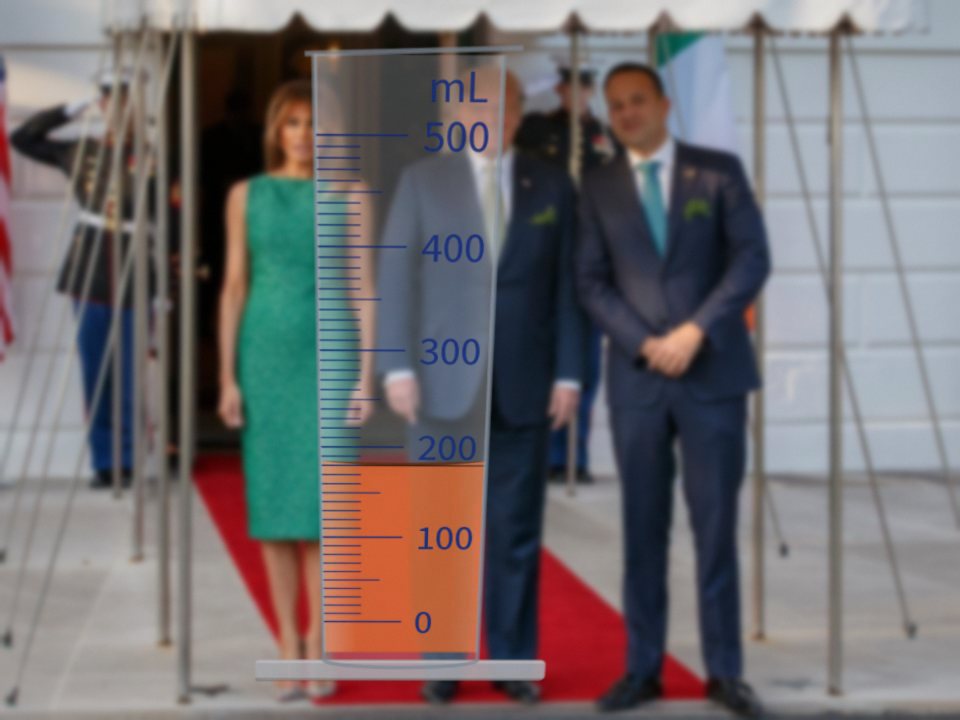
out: 180 mL
